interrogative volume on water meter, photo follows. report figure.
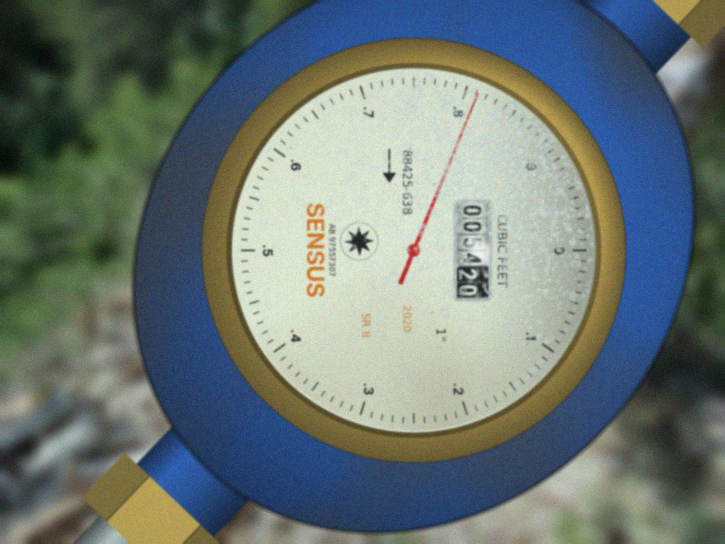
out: 5419.81 ft³
